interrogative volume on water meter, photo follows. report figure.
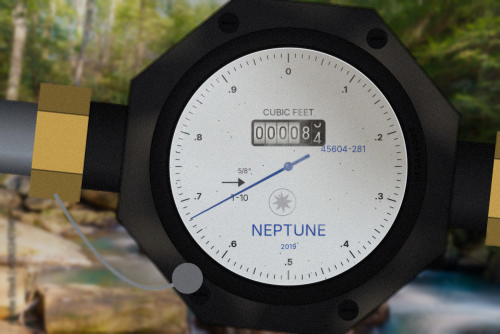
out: 83.67 ft³
